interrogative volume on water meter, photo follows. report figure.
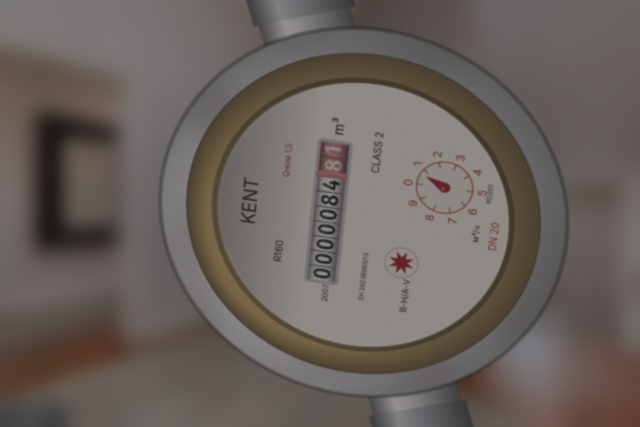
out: 84.810 m³
